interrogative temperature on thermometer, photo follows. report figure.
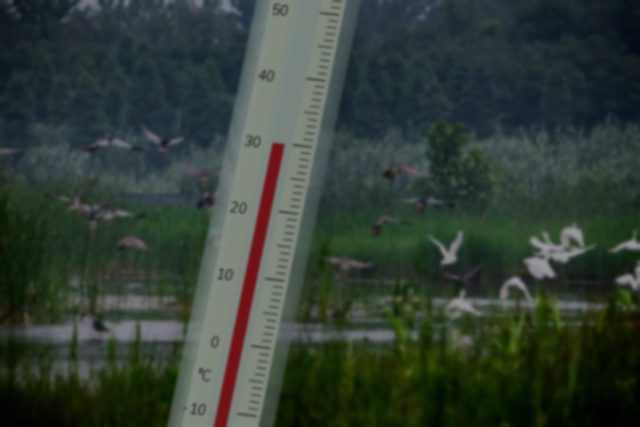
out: 30 °C
